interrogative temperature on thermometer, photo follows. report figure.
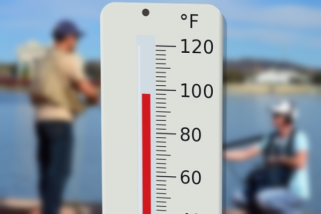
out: 98 °F
